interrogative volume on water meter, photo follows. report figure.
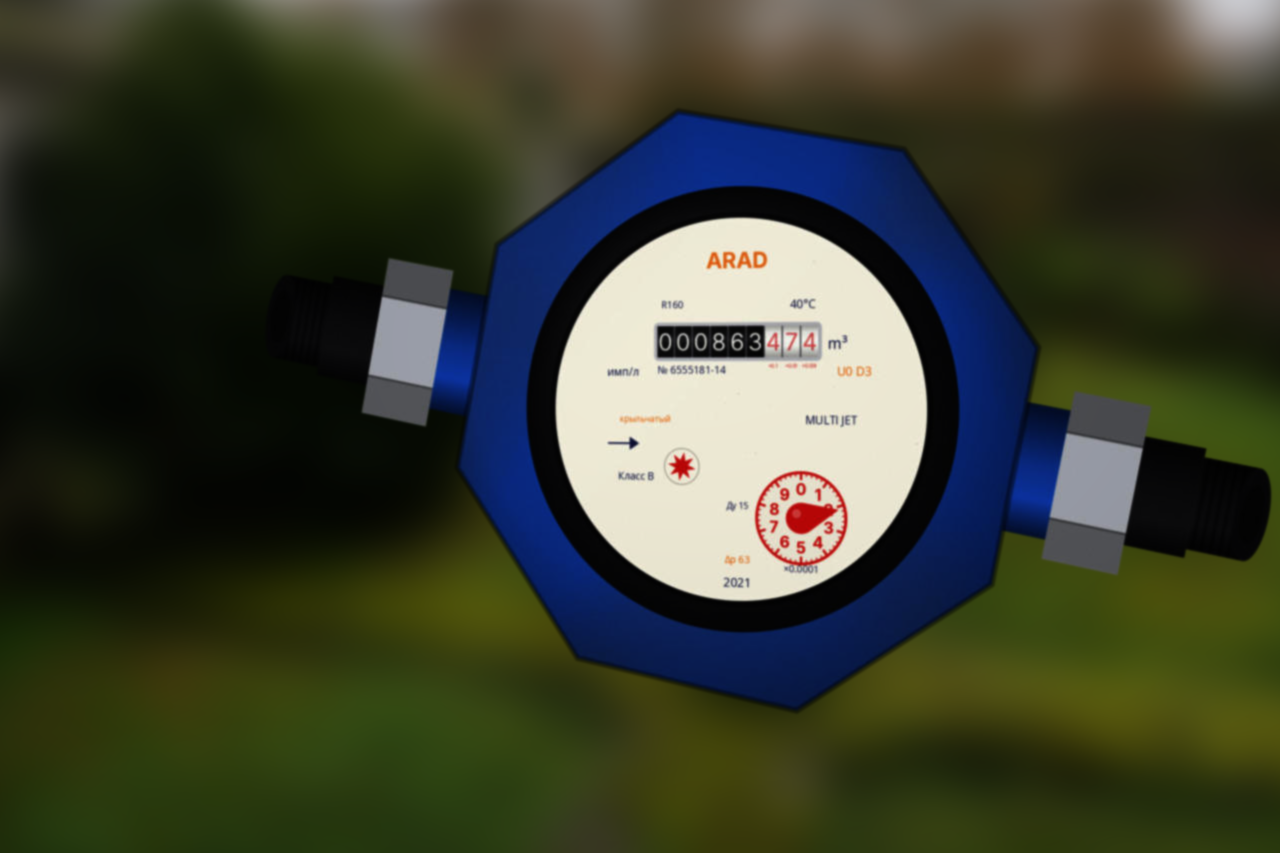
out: 863.4742 m³
